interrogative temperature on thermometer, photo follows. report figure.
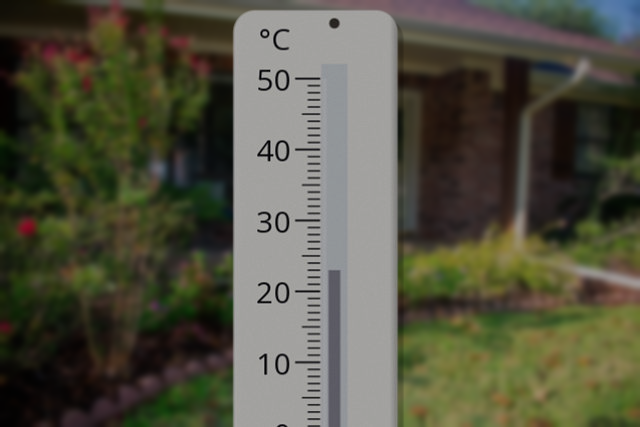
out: 23 °C
